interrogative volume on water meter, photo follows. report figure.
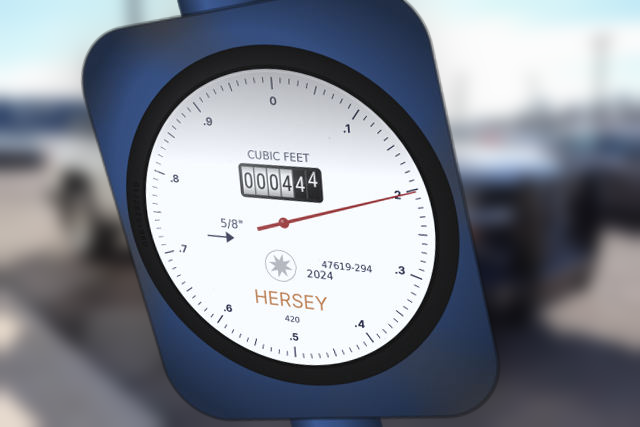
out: 444.20 ft³
